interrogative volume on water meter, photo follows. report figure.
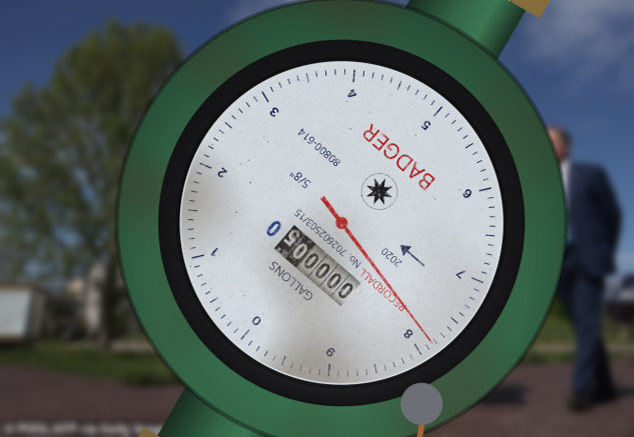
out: 47.8 gal
